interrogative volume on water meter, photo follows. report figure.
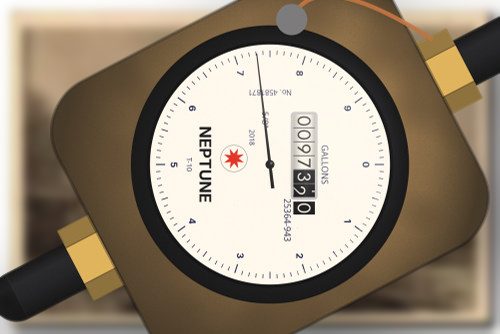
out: 97317.3 gal
